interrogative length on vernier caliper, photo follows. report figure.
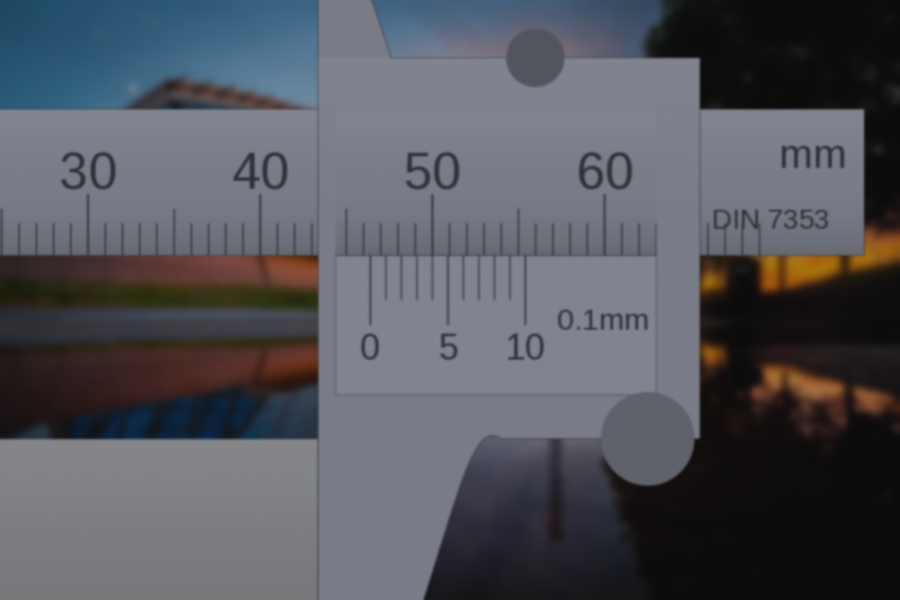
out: 46.4 mm
